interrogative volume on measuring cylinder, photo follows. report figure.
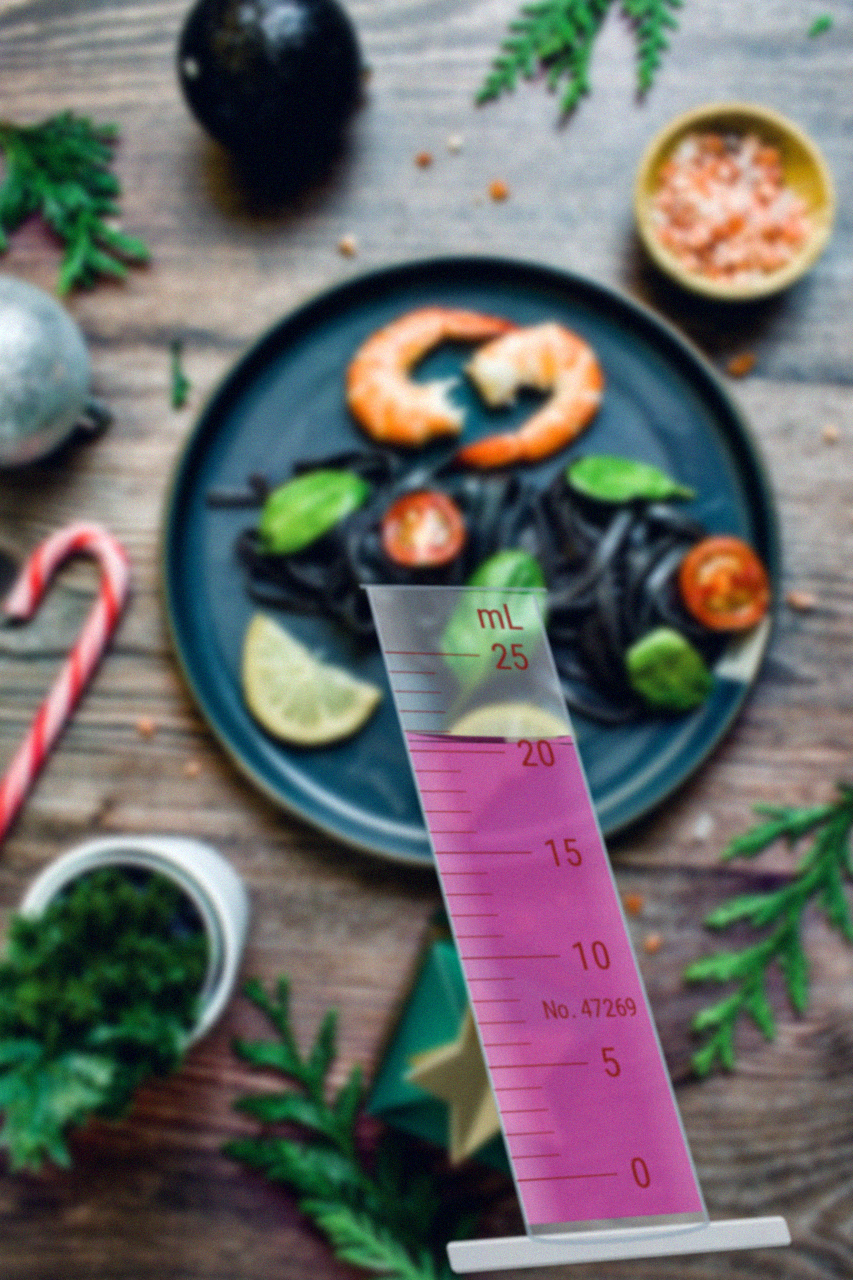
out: 20.5 mL
